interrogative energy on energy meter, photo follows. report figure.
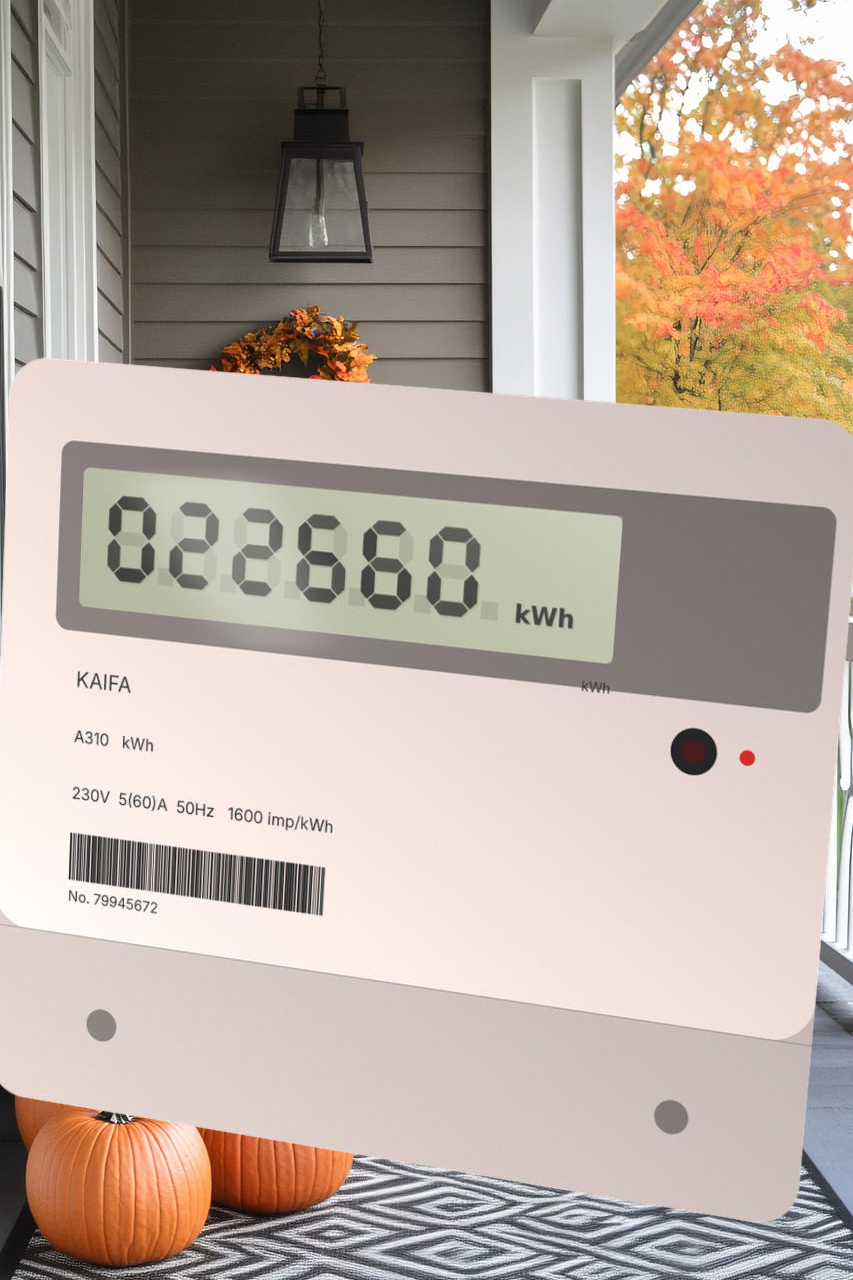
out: 22660 kWh
